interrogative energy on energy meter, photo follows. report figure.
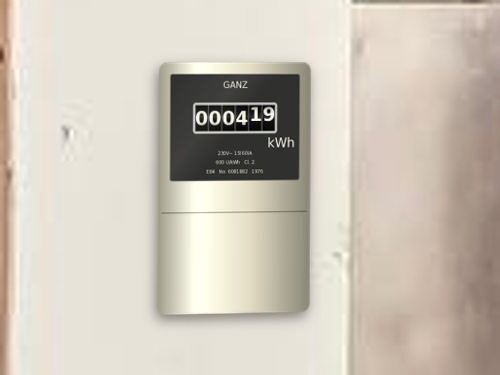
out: 419 kWh
